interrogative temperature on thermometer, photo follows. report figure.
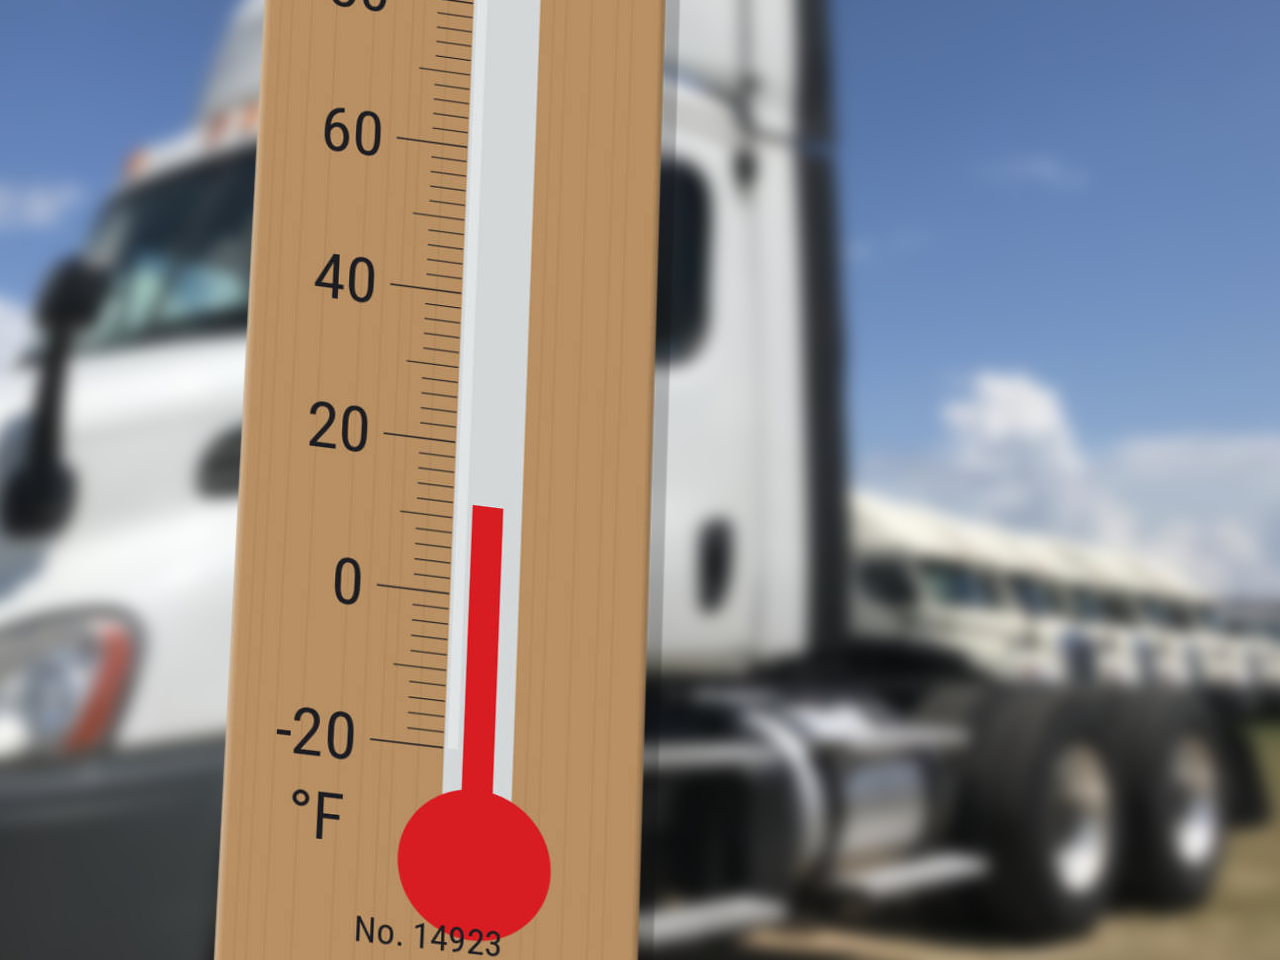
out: 12 °F
